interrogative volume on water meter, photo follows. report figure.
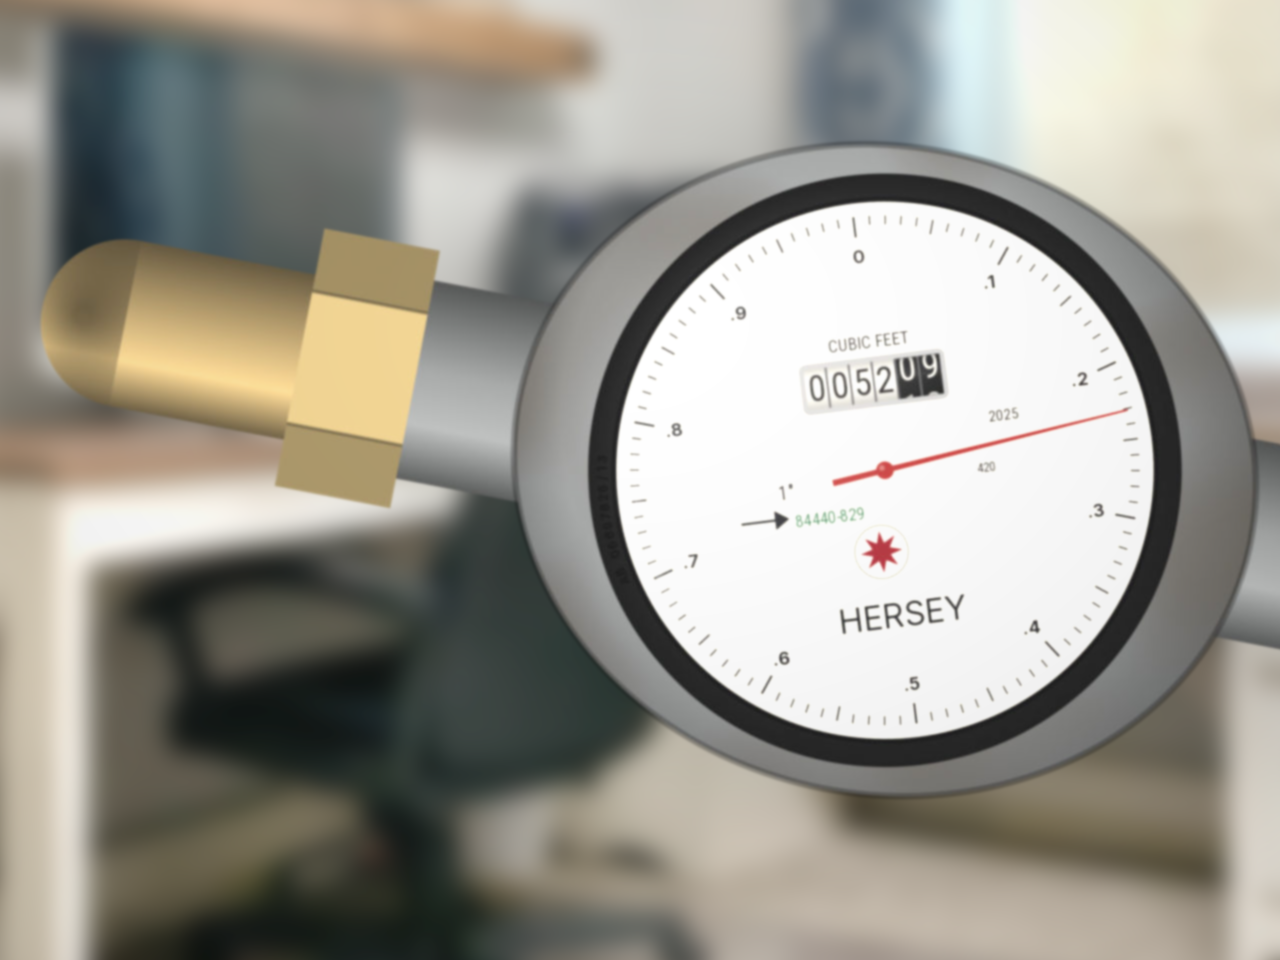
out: 5209.23 ft³
